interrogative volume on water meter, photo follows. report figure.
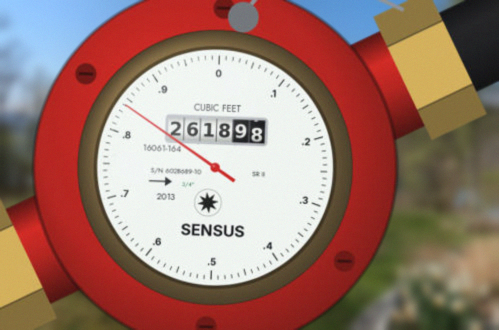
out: 261897.84 ft³
